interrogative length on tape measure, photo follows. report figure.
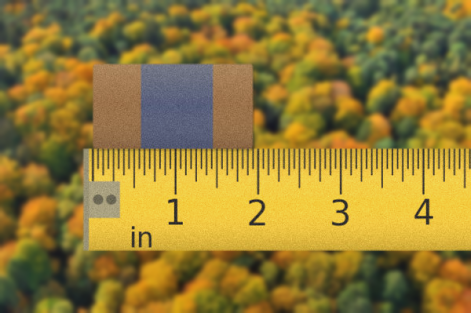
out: 1.9375 in
